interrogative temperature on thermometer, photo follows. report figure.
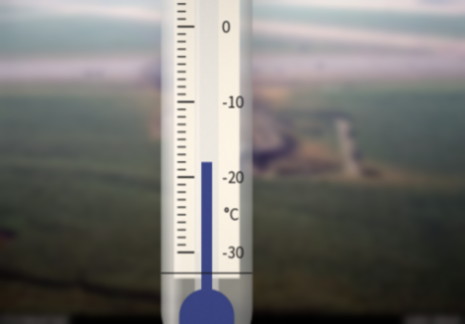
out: -18 °C
